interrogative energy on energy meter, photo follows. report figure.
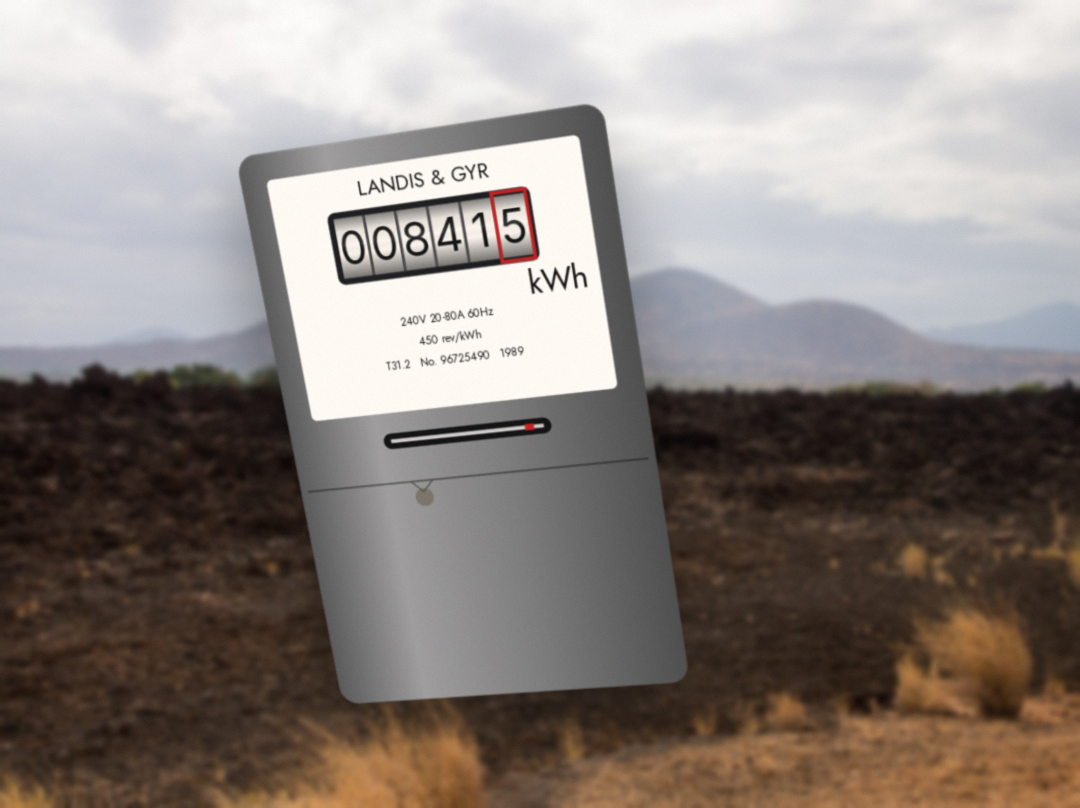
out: 841.5 kWh
